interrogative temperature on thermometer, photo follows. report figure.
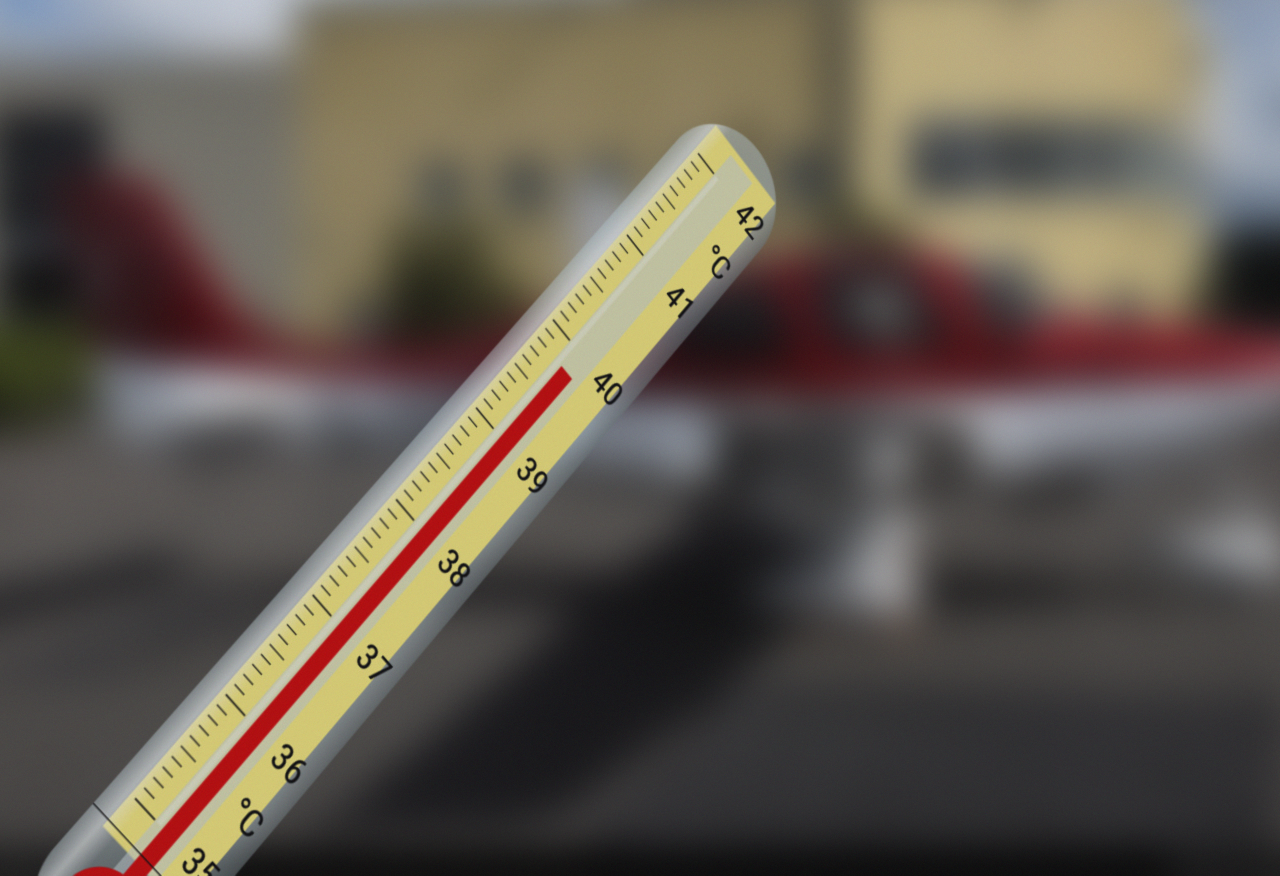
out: 39.8 °C
